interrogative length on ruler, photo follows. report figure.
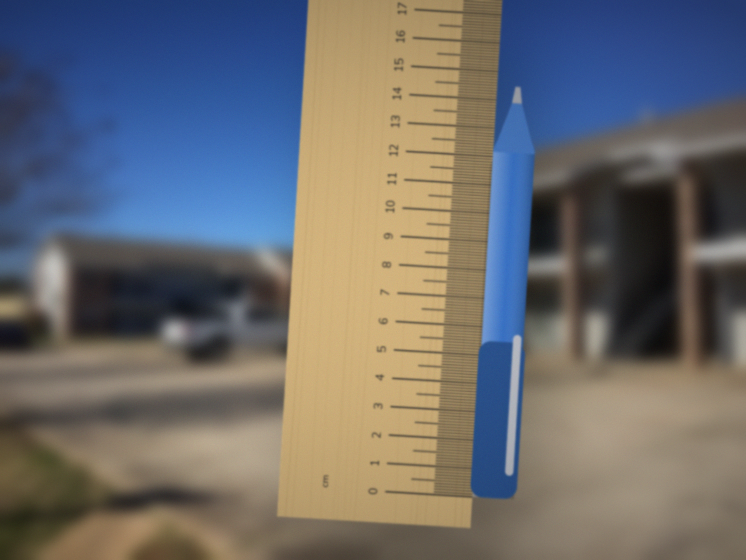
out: 14.5 cm
